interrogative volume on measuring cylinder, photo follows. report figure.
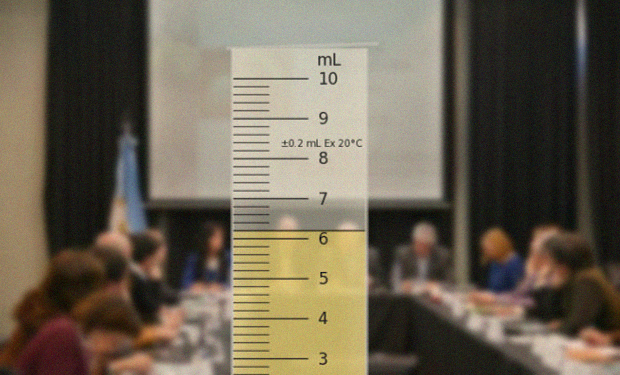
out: 6.2 mL
